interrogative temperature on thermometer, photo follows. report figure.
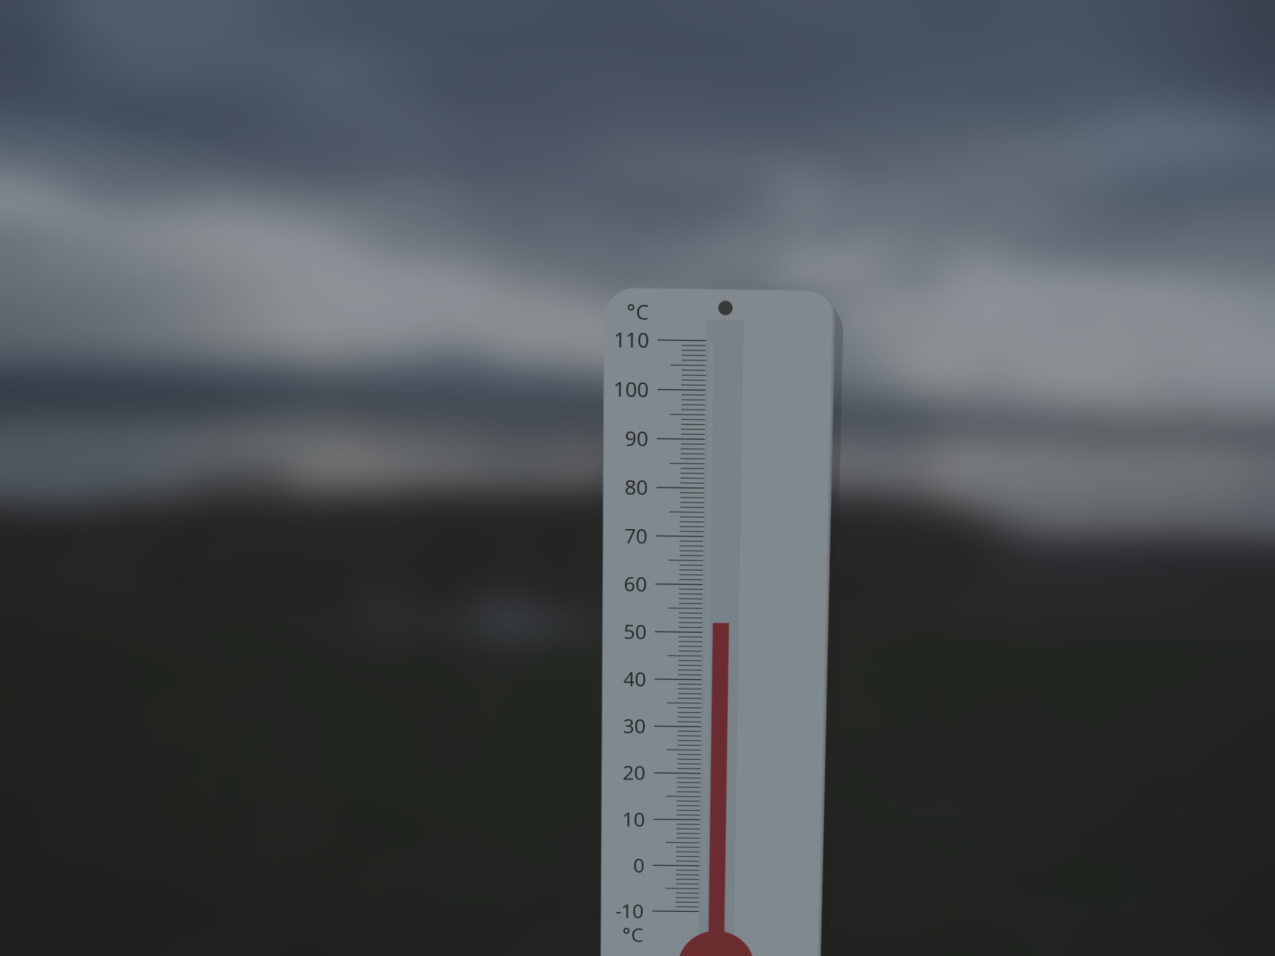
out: 52 °C
